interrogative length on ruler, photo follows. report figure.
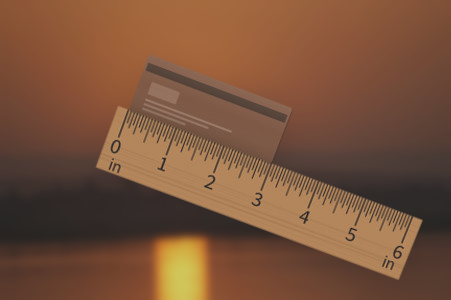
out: 3 in
